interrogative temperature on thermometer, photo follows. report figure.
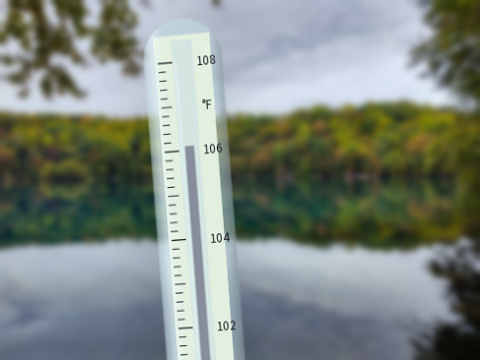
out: 106.1 °F
